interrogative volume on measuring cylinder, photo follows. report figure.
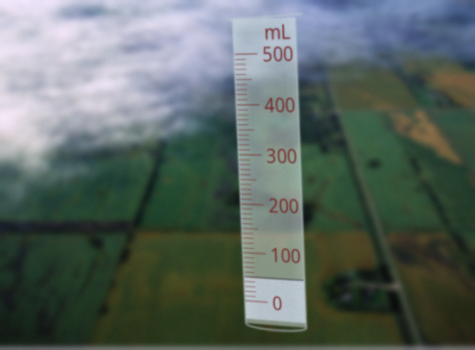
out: 50 mL
